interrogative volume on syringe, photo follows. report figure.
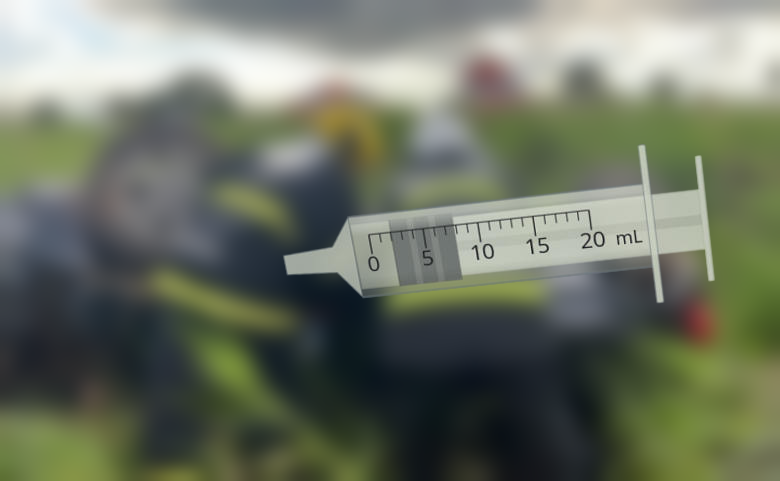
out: 2 mL
